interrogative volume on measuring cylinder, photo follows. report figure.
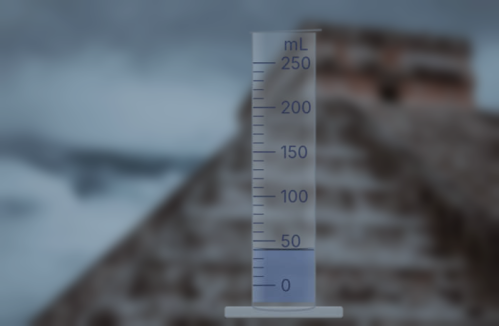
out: 40 mL
